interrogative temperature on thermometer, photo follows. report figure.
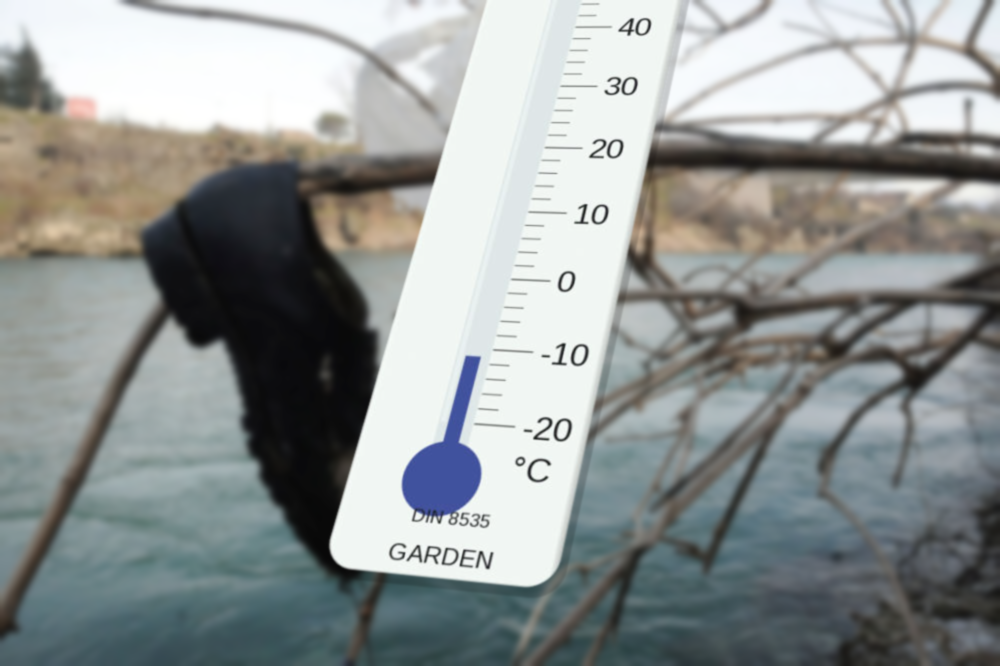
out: -11 °C
